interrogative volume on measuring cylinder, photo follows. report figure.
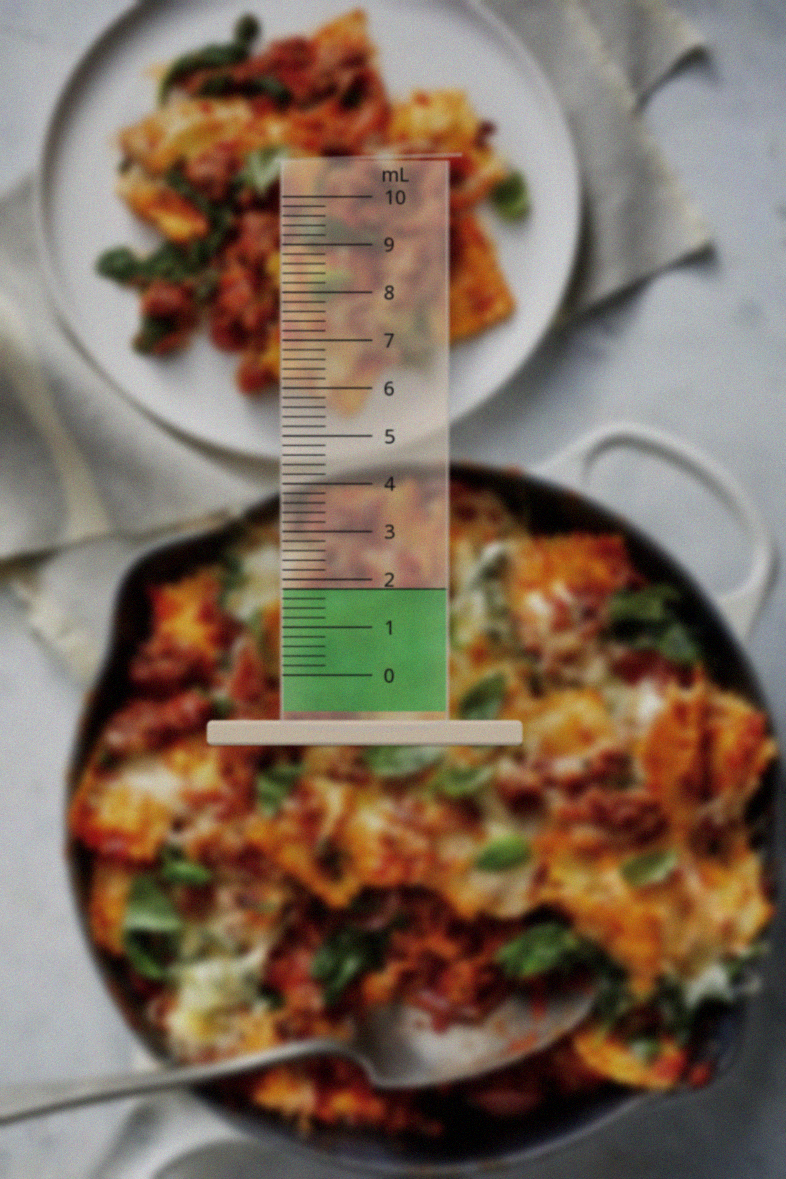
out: 1.8 mL
